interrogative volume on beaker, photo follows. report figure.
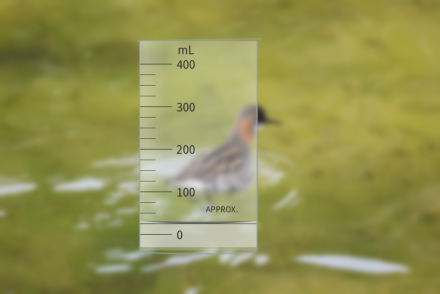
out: 25 mL
